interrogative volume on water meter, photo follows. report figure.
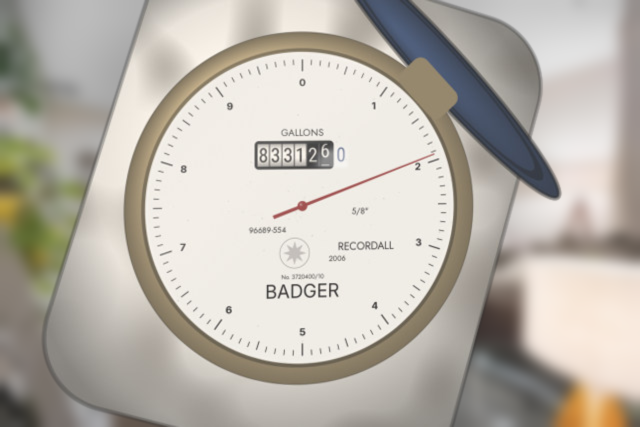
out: 8331261.9 gal
